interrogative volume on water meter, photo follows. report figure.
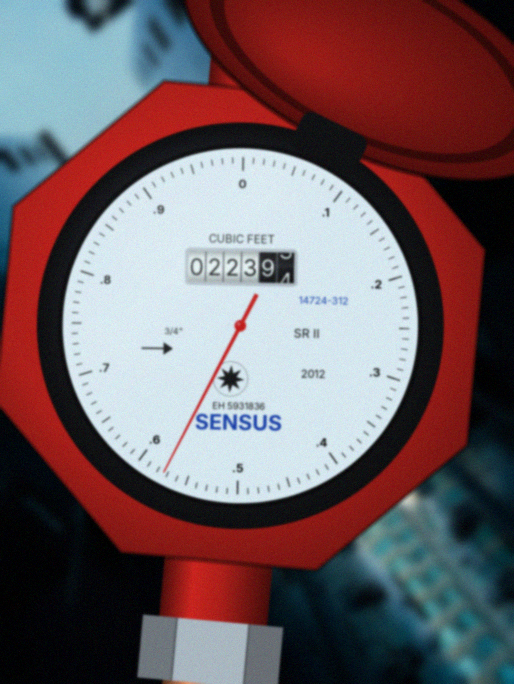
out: 22393.57 ft³
